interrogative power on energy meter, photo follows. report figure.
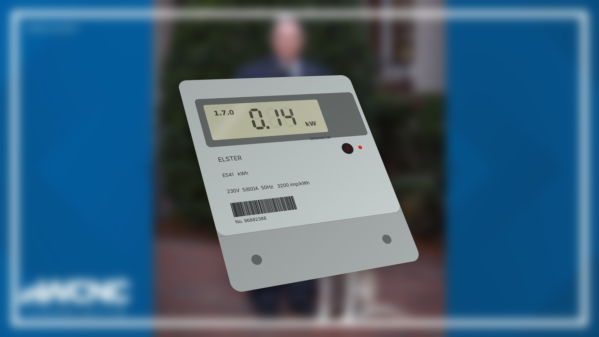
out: 0.14 kW
